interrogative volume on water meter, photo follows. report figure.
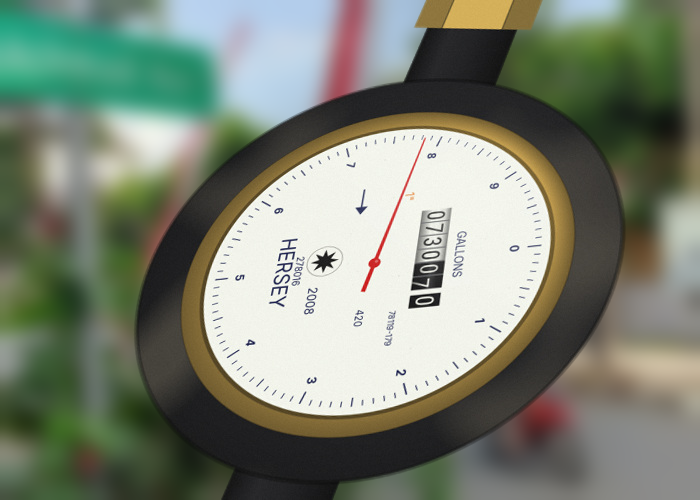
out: 730067.8 gal
